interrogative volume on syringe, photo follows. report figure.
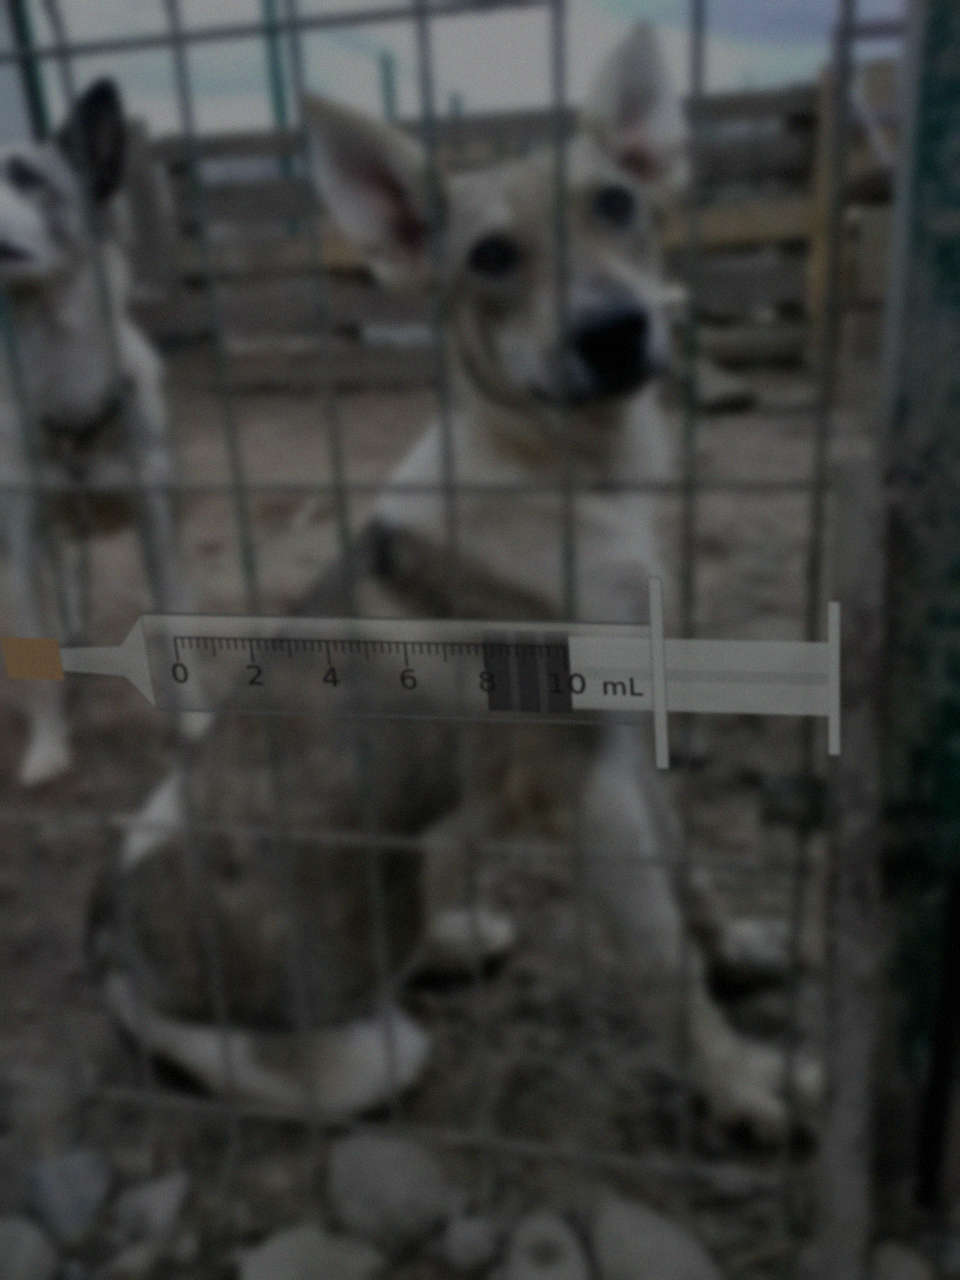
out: 8 mL
